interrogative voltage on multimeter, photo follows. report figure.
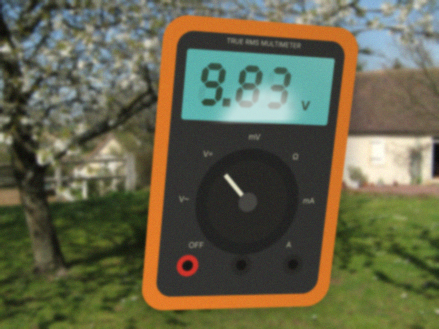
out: 9.83 V
